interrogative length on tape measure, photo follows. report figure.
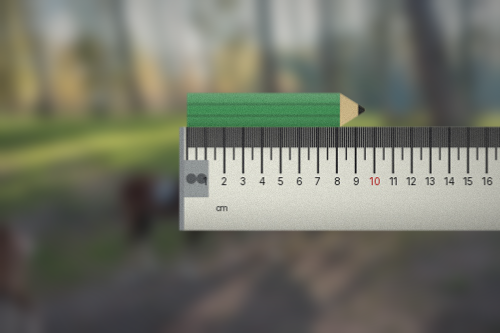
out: 9.5 cm
